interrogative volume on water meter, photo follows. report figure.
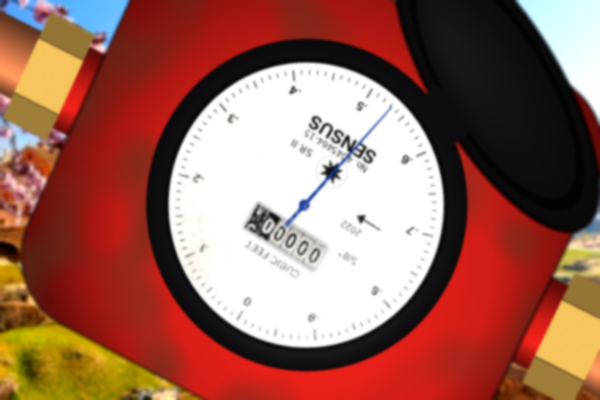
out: 3.53 ft³
